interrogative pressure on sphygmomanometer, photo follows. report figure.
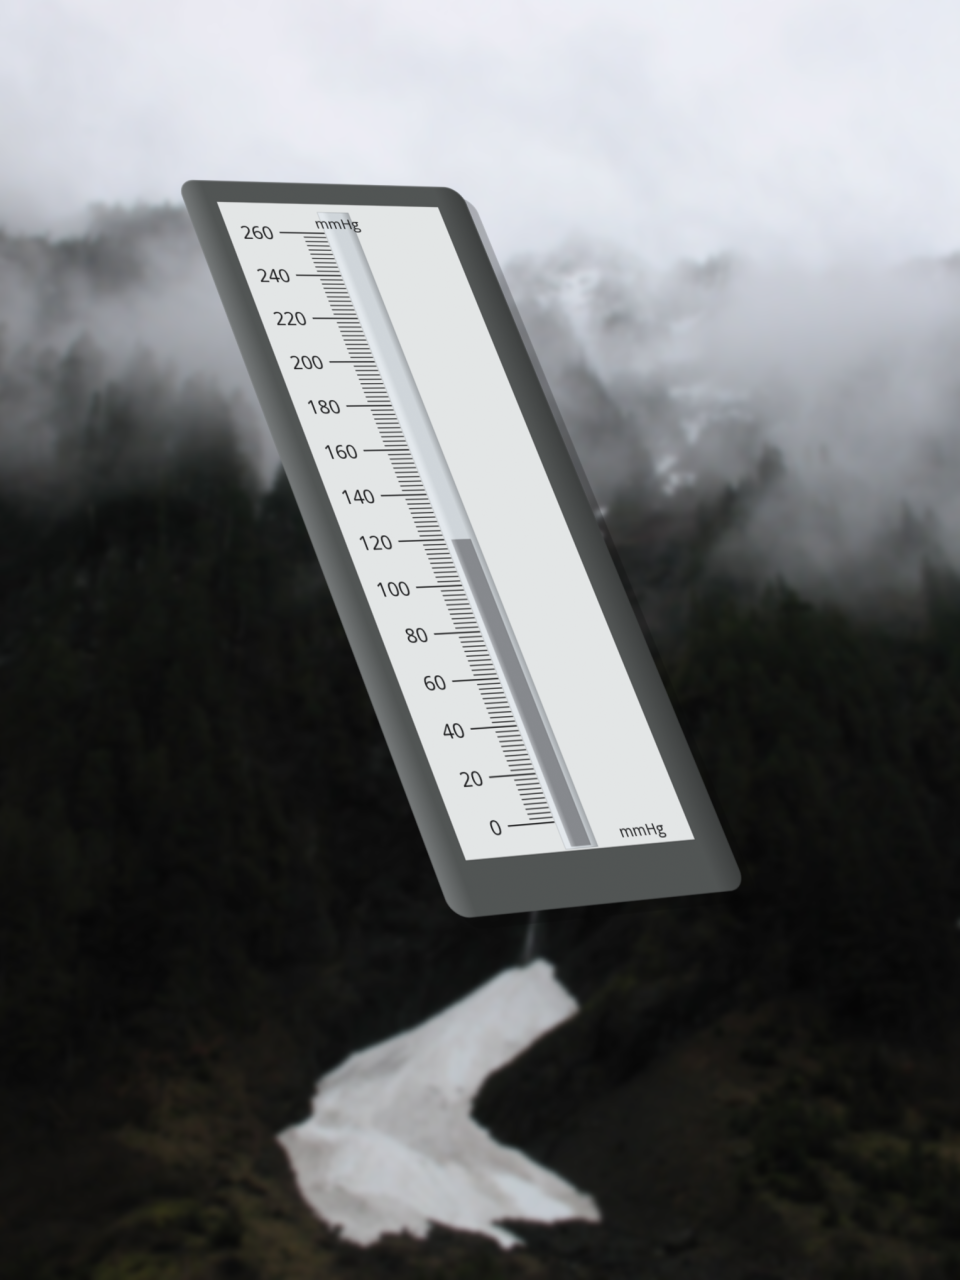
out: 120 mmHg
